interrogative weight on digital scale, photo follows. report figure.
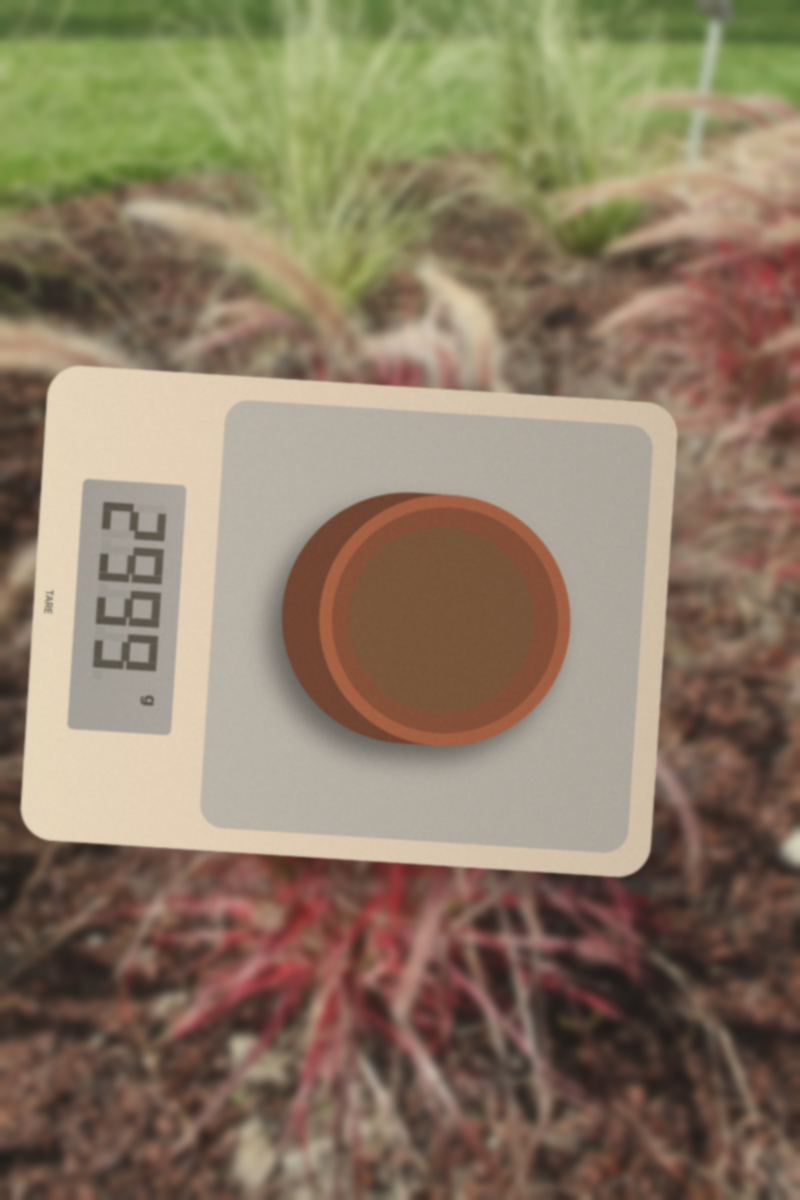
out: 2999 g
